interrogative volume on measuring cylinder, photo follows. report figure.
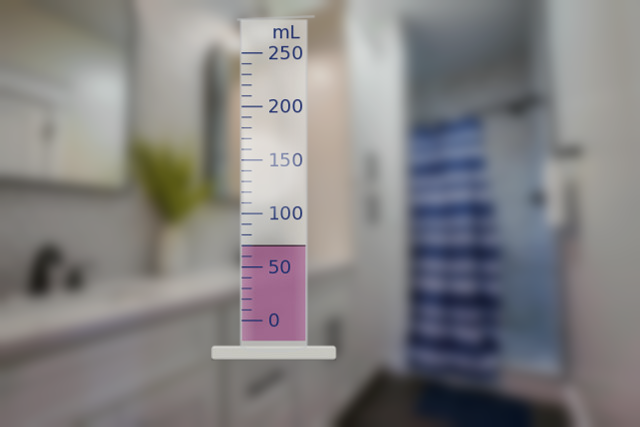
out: 70 mL
